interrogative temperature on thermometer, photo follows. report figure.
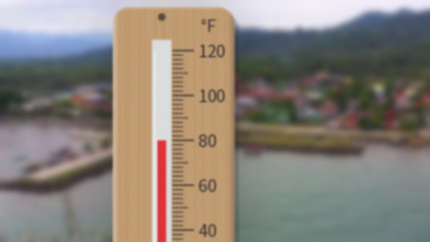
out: 80 °F
